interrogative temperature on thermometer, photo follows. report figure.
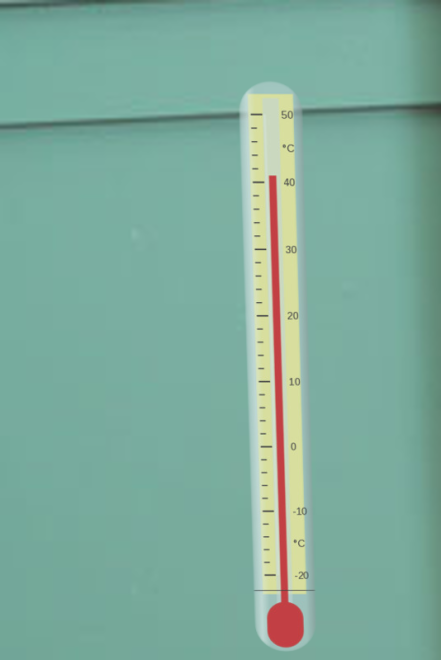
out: 41 °C
